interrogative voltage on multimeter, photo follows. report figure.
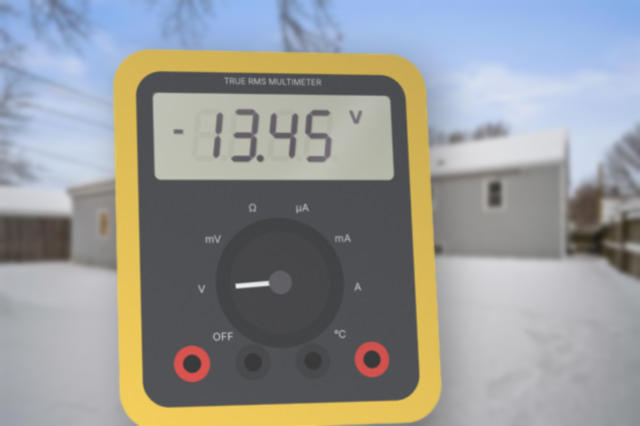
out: -13.45 V
